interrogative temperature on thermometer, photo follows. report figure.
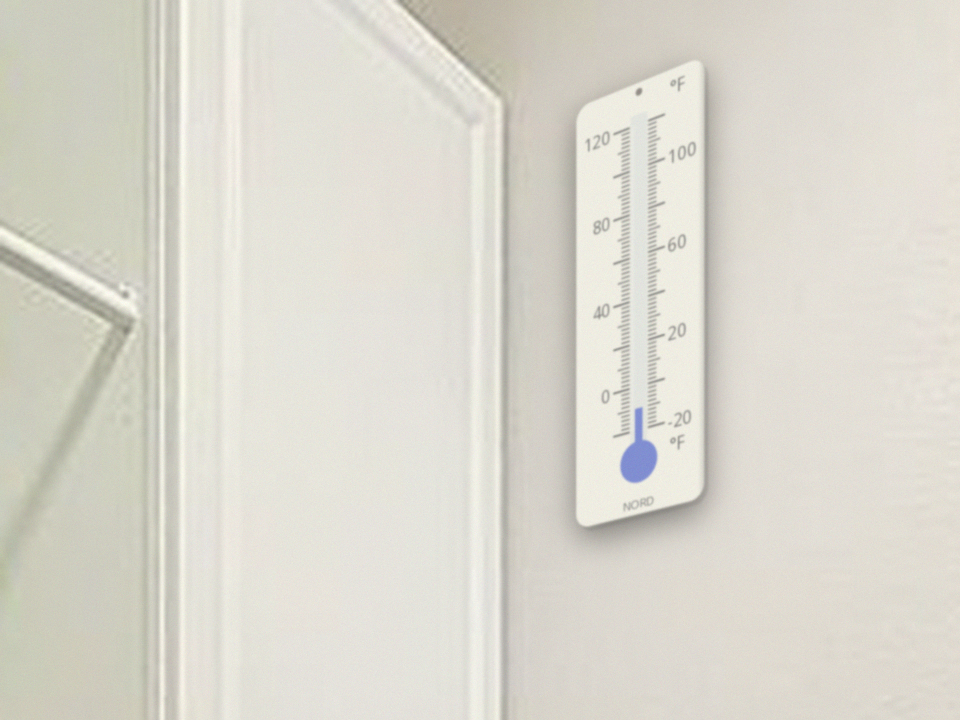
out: -10 °F
